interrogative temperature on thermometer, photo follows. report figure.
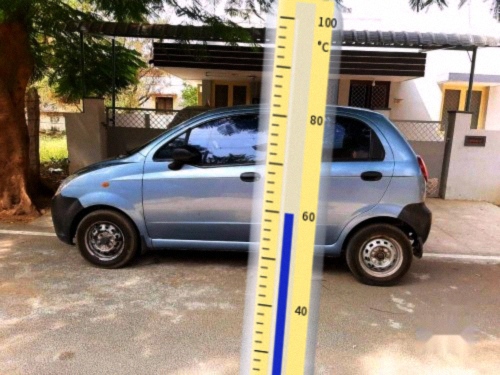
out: 60 °C
